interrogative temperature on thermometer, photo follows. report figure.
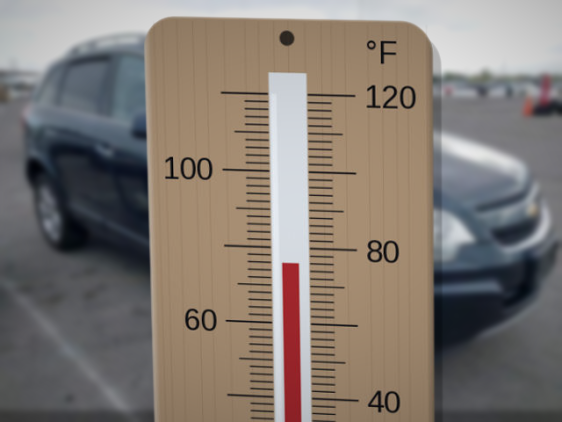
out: 76 °F
